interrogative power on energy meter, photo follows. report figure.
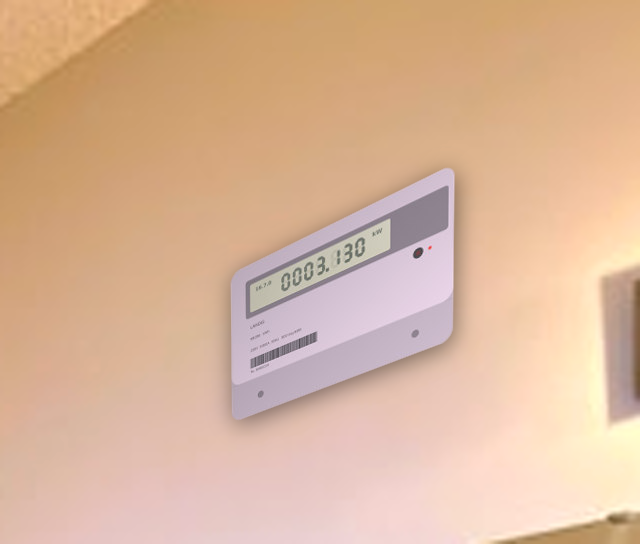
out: 3.130 kW
